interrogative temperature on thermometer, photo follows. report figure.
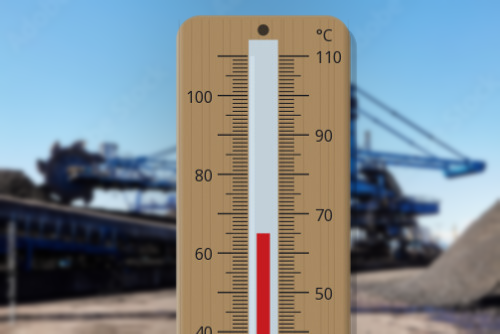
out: 65 °C
